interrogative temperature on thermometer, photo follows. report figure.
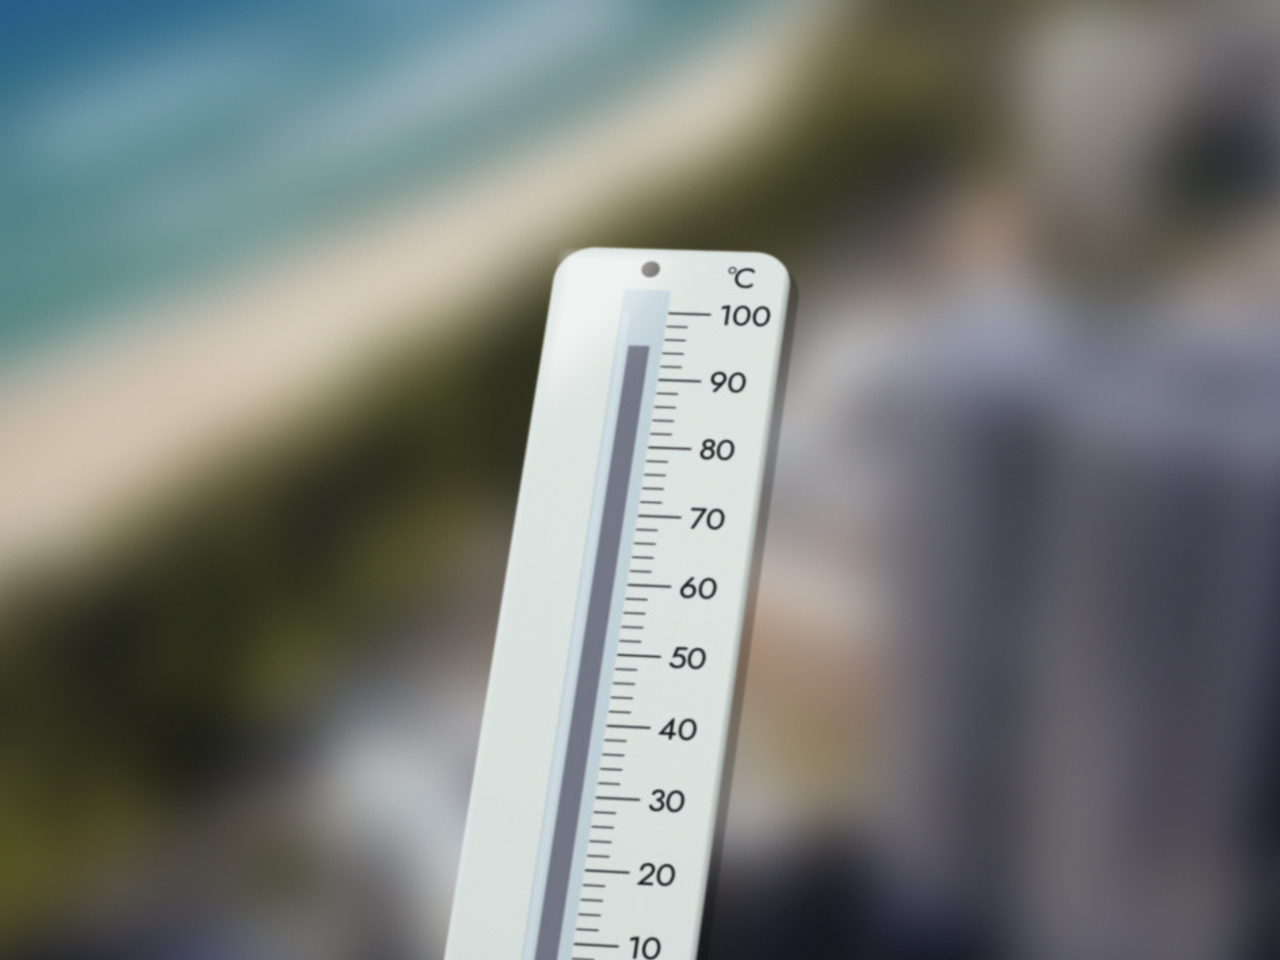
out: 95 °C
